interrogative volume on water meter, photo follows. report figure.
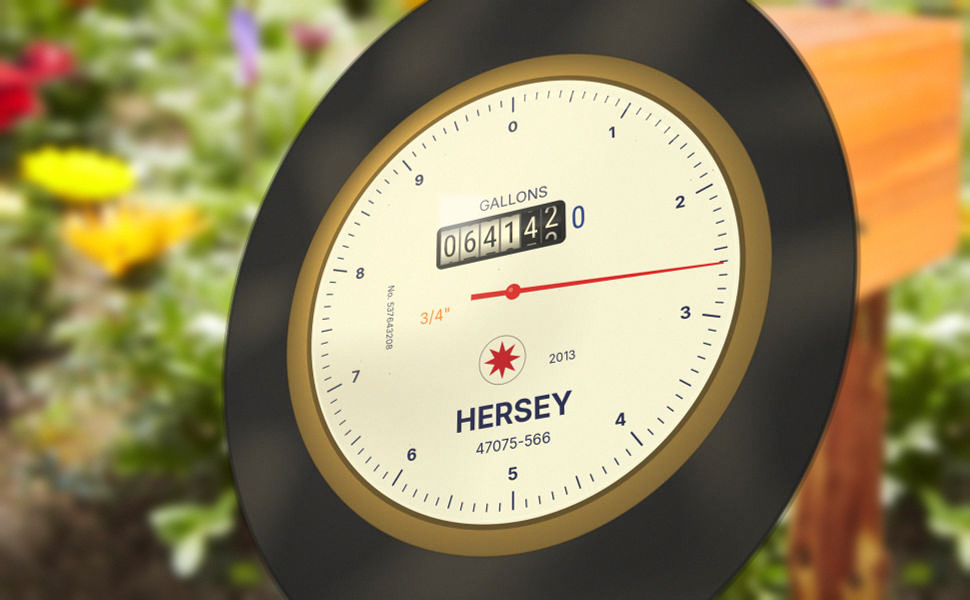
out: 641422.6 gal
